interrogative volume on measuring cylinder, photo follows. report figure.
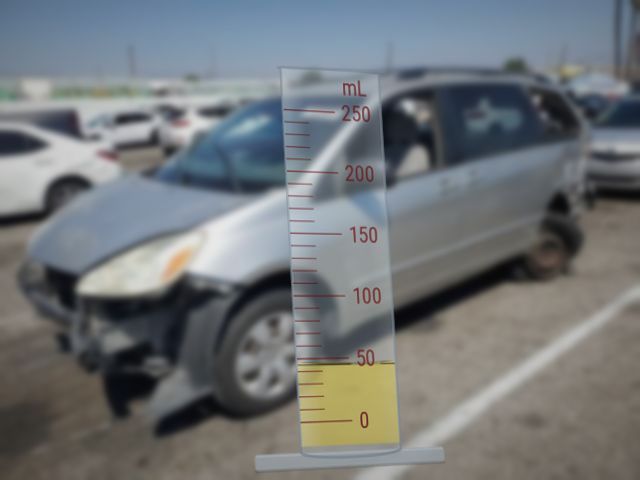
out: 45 mL
